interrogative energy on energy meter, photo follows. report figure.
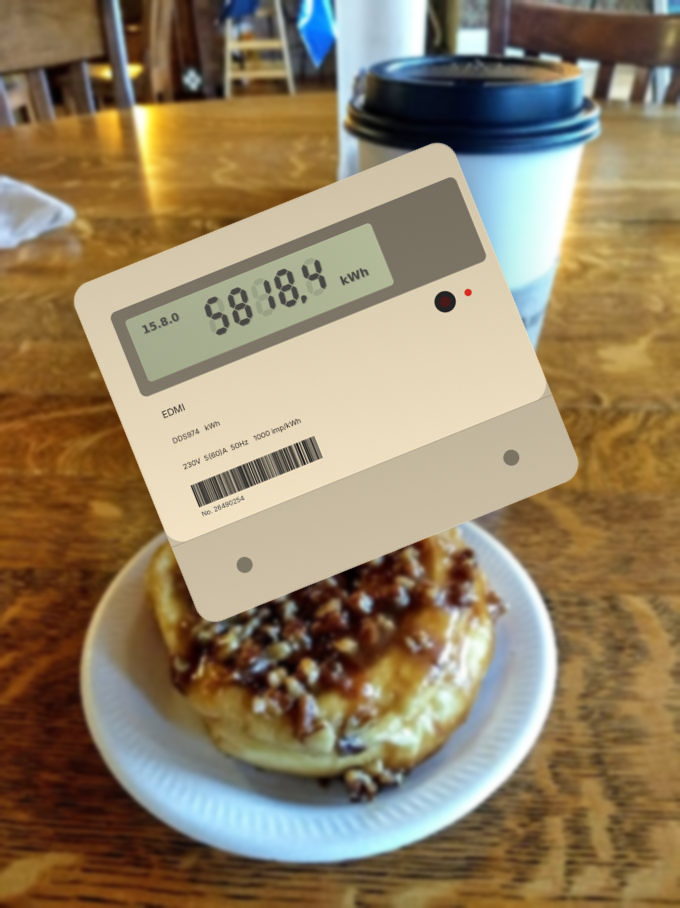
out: 5818.4 kWh
